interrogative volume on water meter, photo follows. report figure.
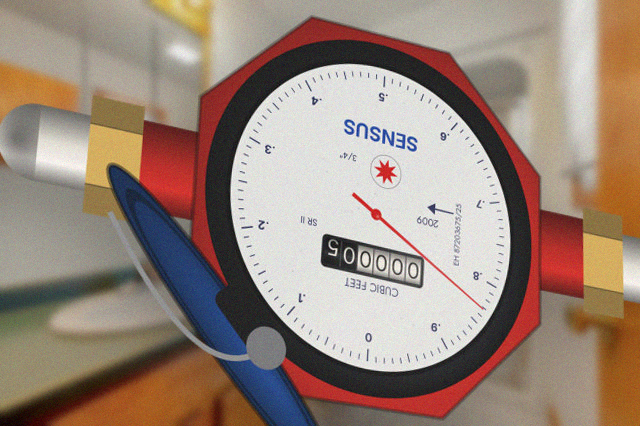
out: 4.83 ft³
